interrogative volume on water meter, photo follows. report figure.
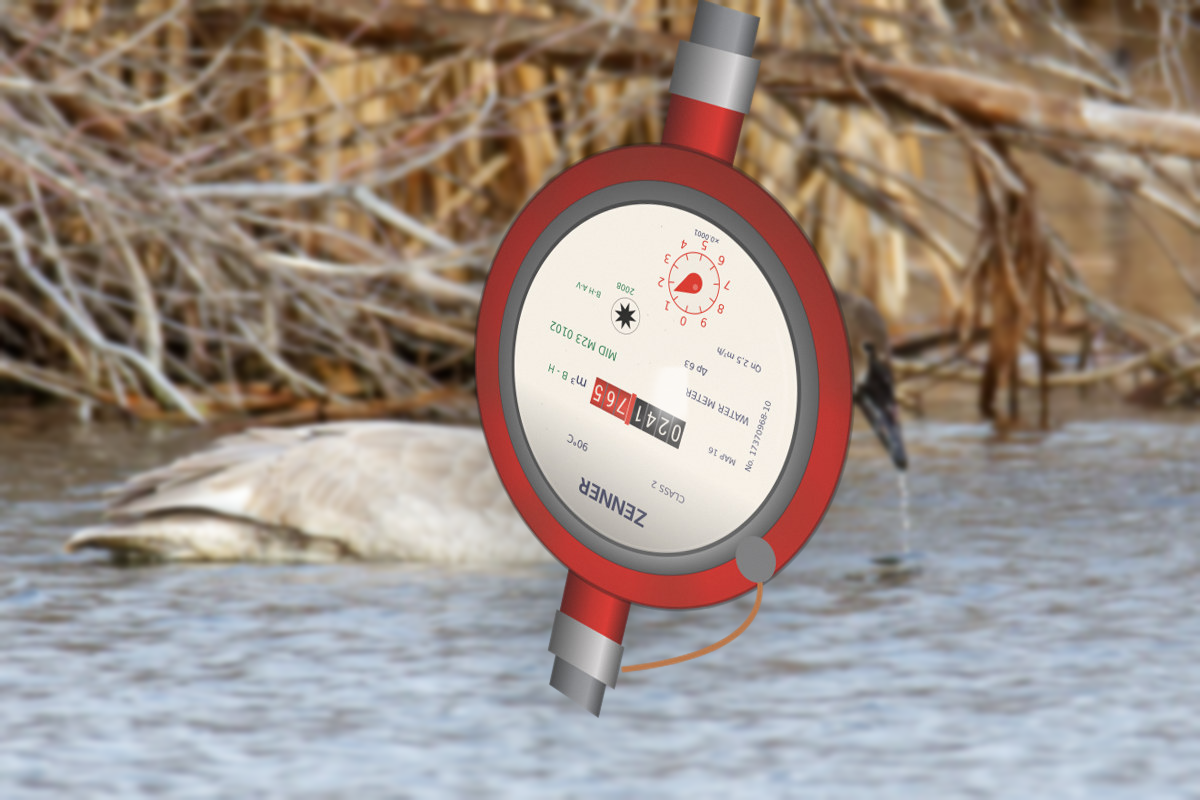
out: 241.7651 m³
